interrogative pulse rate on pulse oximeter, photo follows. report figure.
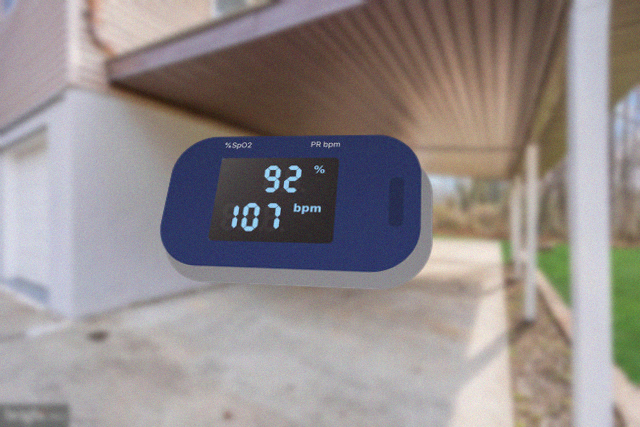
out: 107 bpm
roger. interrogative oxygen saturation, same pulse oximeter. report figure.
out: 92 %
